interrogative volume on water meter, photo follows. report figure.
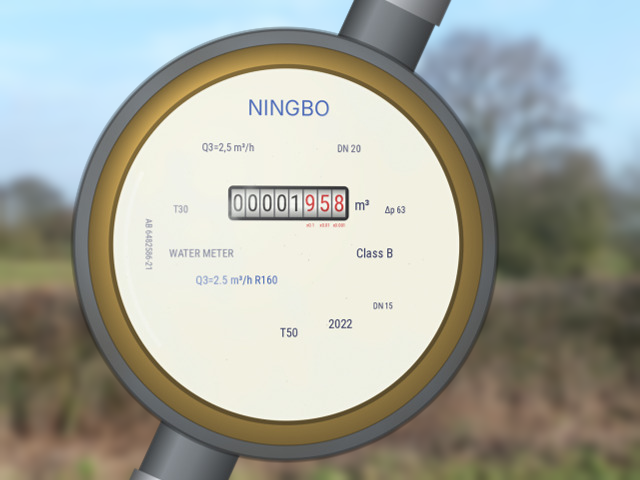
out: 1.958 m³
